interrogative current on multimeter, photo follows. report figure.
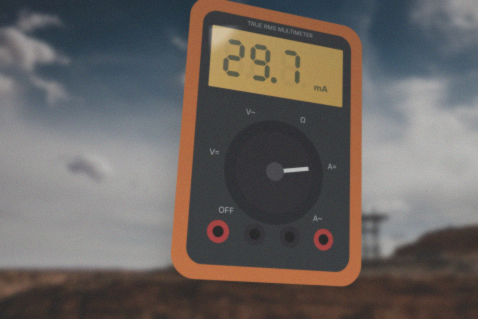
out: 29.7 mA
